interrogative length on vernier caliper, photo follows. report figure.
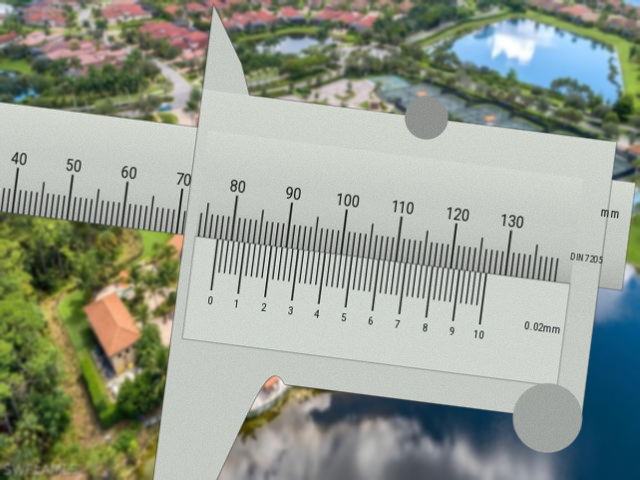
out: 77.5 mm
